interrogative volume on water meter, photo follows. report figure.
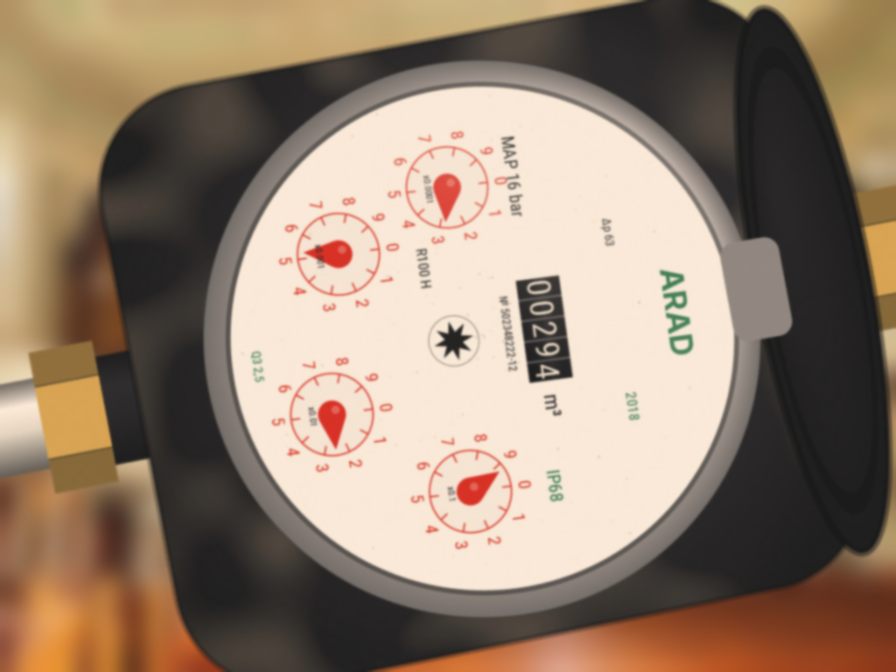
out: 293.9252 m³
